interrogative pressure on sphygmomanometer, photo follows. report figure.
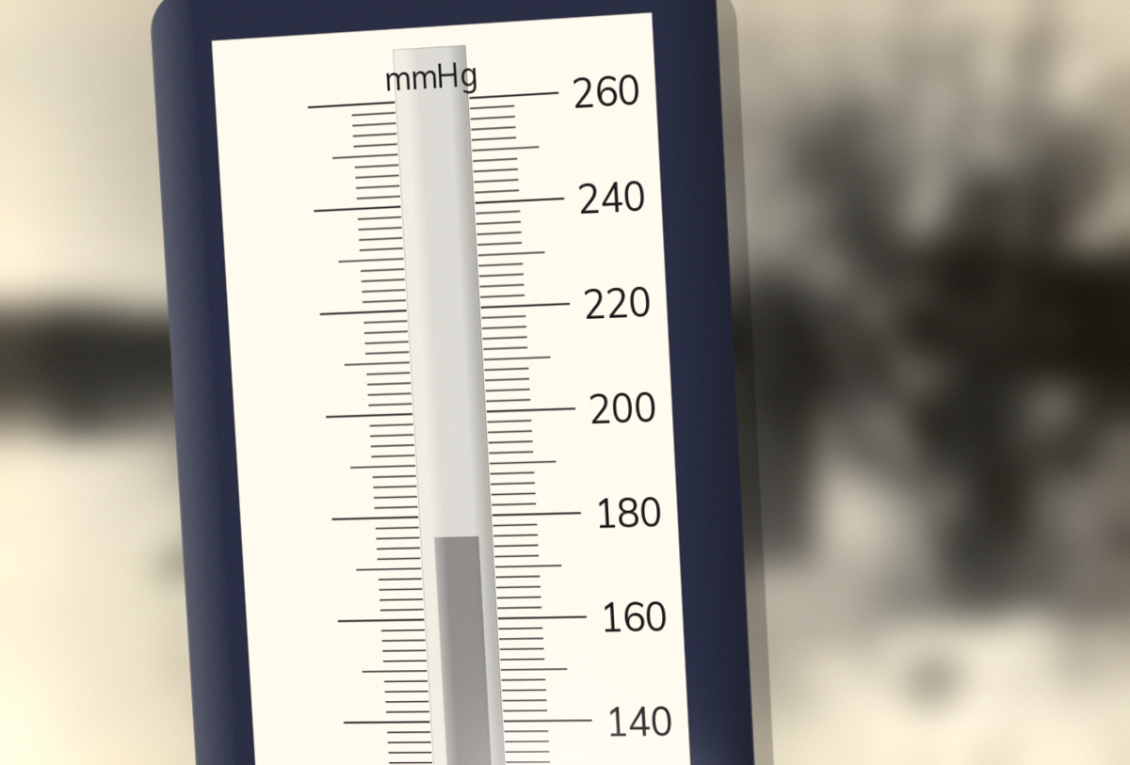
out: 176 mmHg
